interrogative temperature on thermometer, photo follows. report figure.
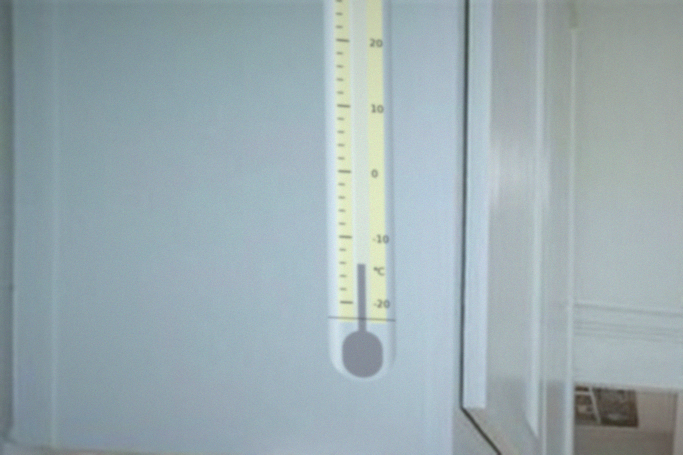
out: -14 °C
